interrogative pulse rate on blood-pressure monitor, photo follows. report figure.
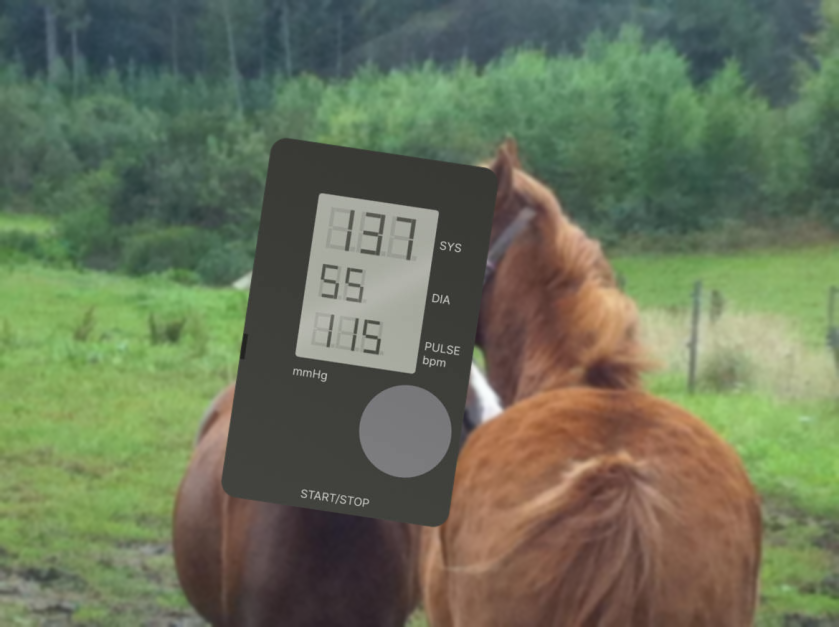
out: 115 bpm
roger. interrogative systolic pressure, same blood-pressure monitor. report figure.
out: 137 mmHg
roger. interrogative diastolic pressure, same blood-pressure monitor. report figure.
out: 55 mmHg
